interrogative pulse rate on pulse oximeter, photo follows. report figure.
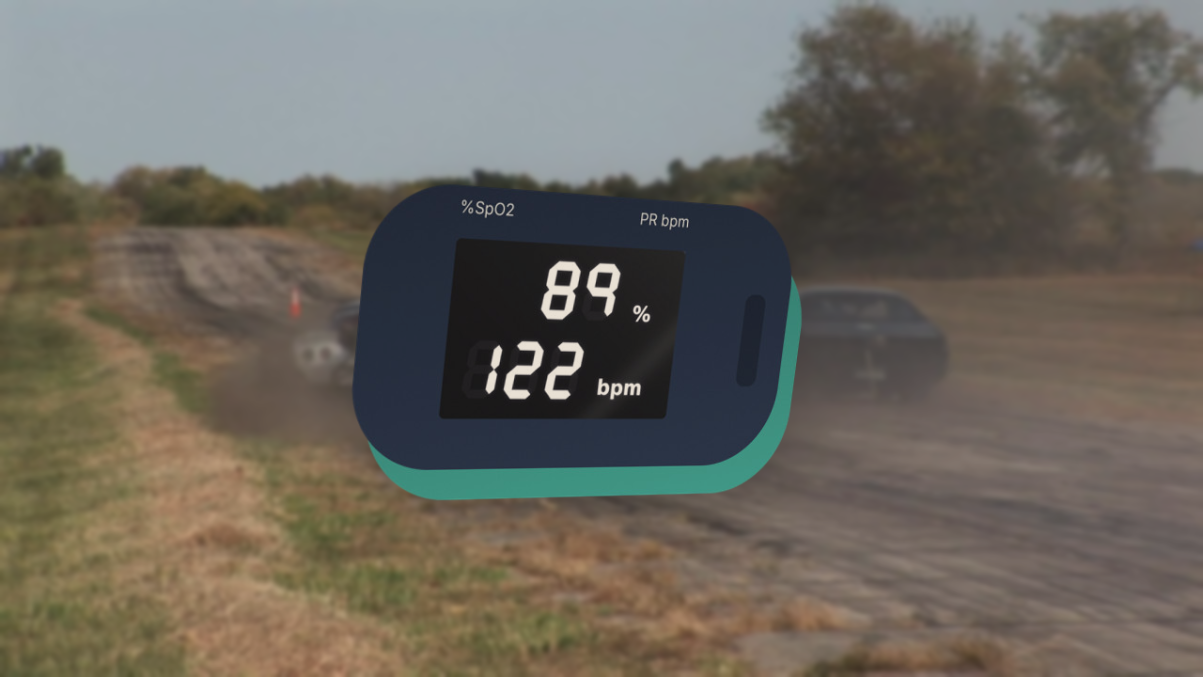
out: 122 bpm
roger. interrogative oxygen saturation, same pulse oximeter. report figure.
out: 89 %
